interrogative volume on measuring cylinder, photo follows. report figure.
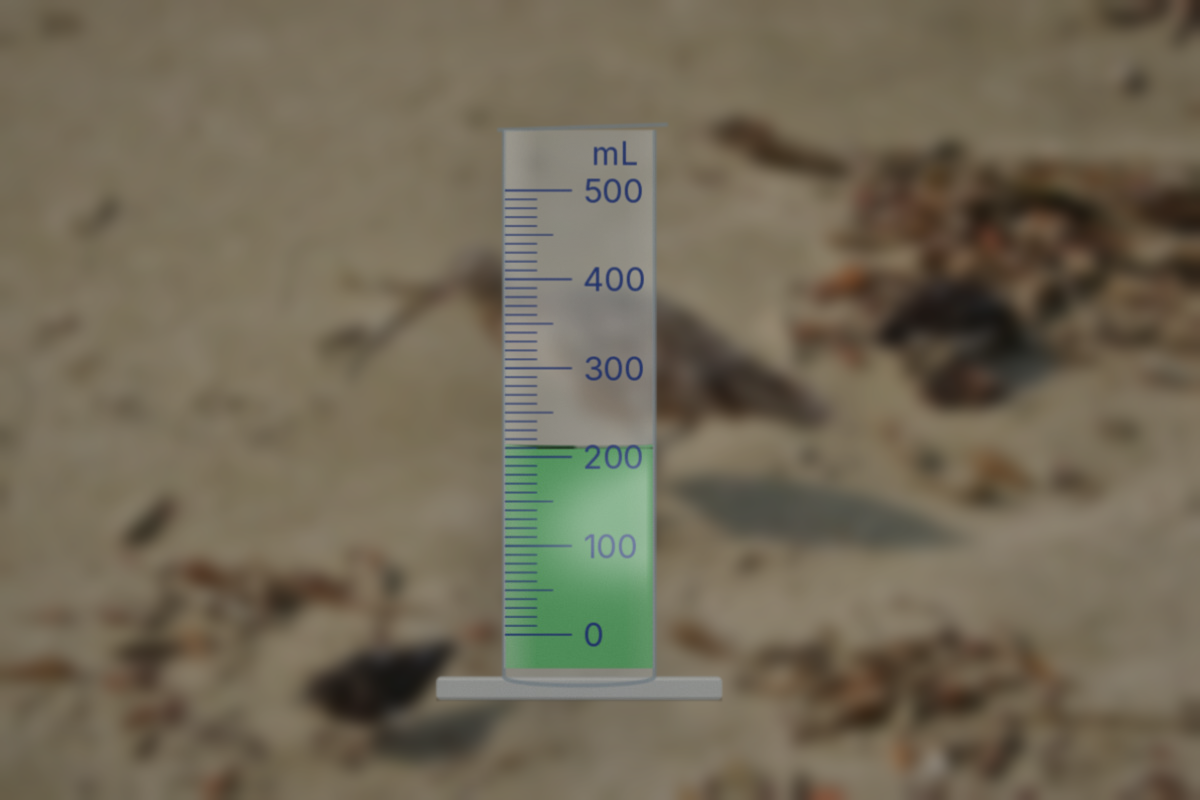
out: 210 mL
